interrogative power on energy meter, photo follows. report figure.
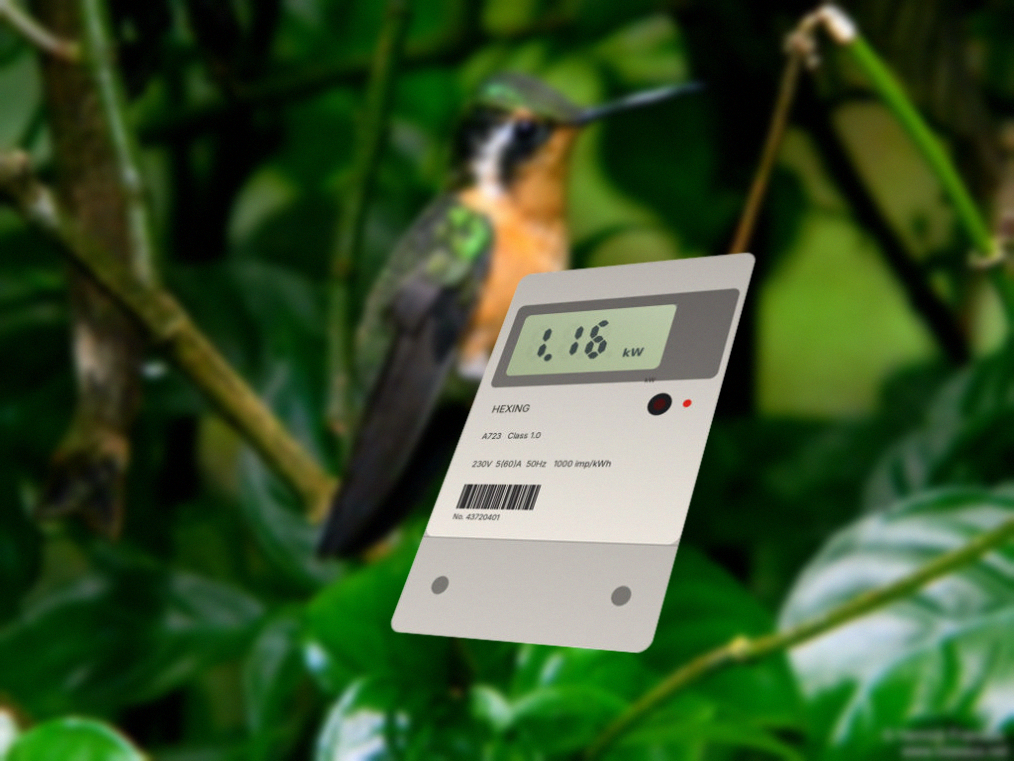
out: 1.16 kW
